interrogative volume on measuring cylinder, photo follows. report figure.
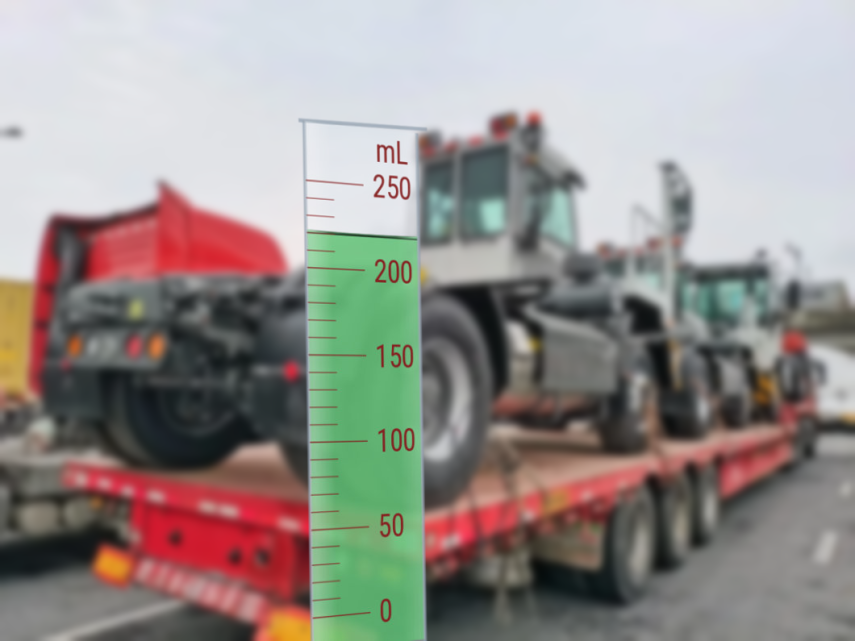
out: 220 mL
